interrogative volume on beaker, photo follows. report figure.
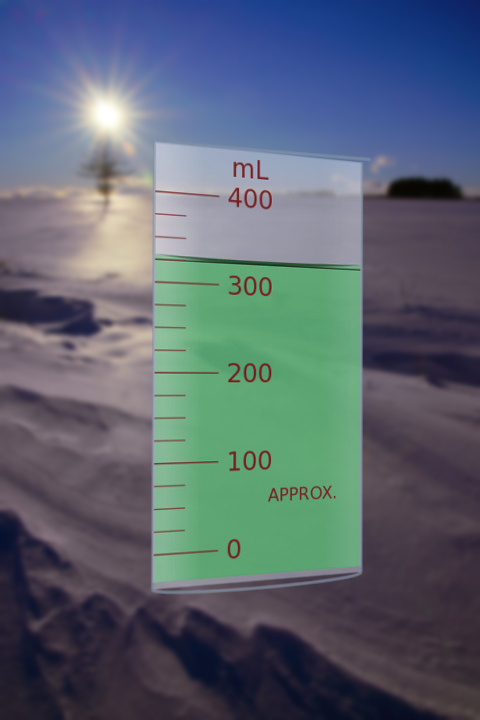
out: 325 mL
